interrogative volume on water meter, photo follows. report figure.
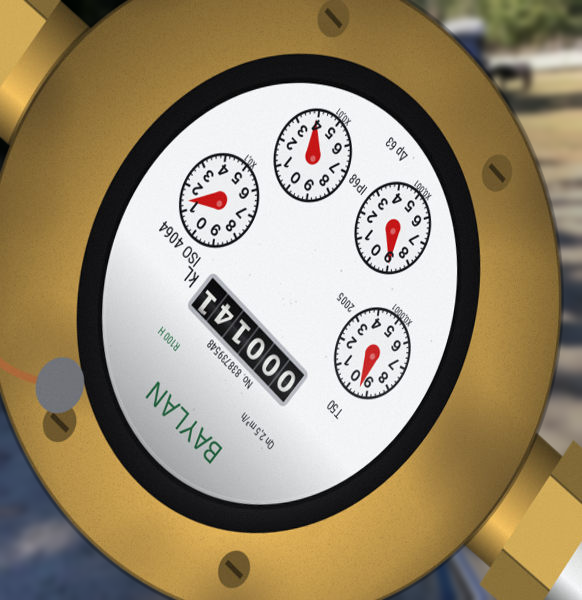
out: 141.1389 kL
